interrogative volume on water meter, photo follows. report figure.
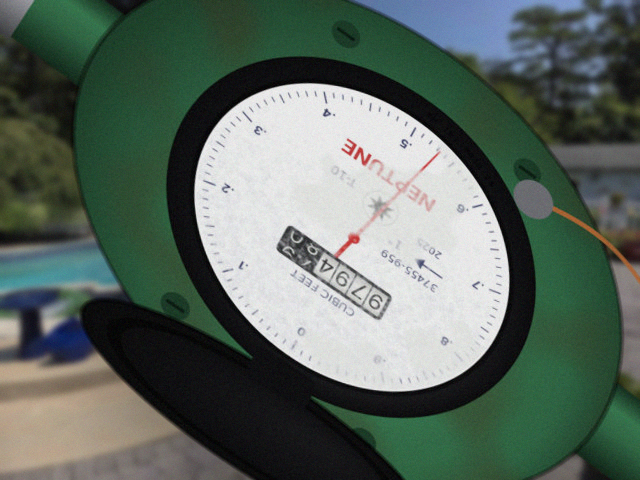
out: 979479.53 ft³
